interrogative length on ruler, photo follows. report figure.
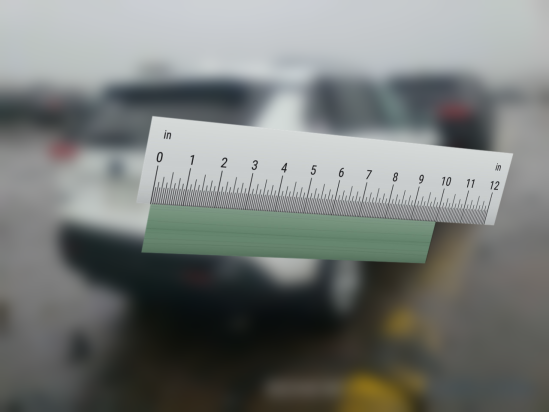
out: 10 in
